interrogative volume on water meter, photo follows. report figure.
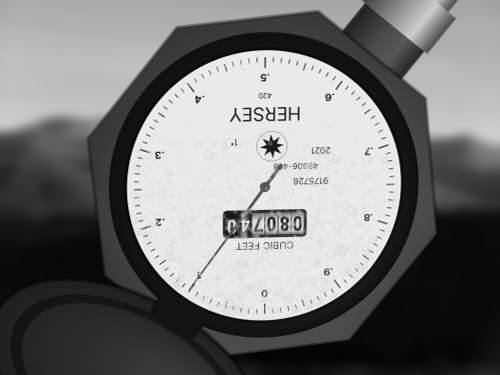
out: 80740.10 ft³
